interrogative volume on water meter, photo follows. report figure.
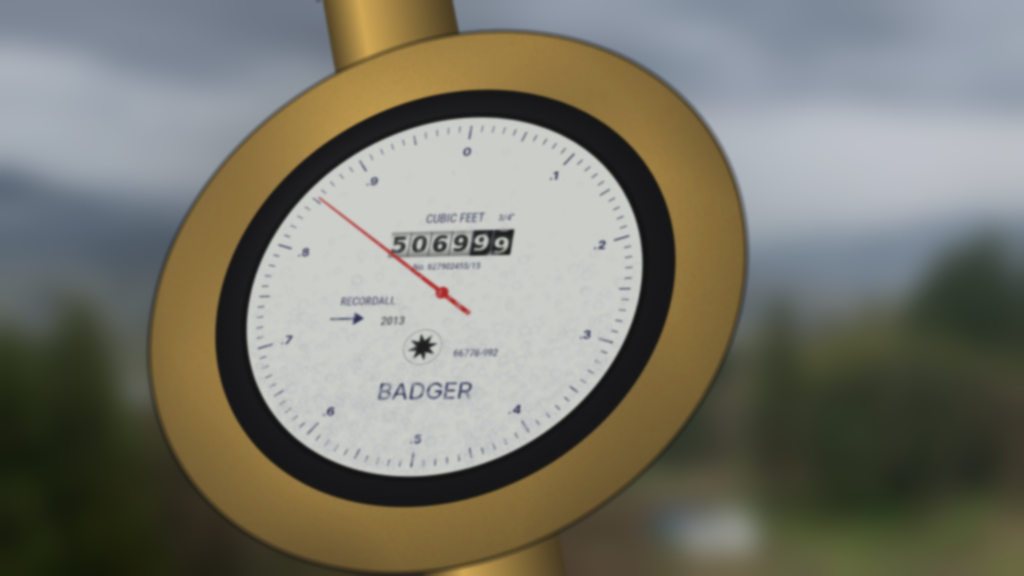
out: 506998.85 ft³
